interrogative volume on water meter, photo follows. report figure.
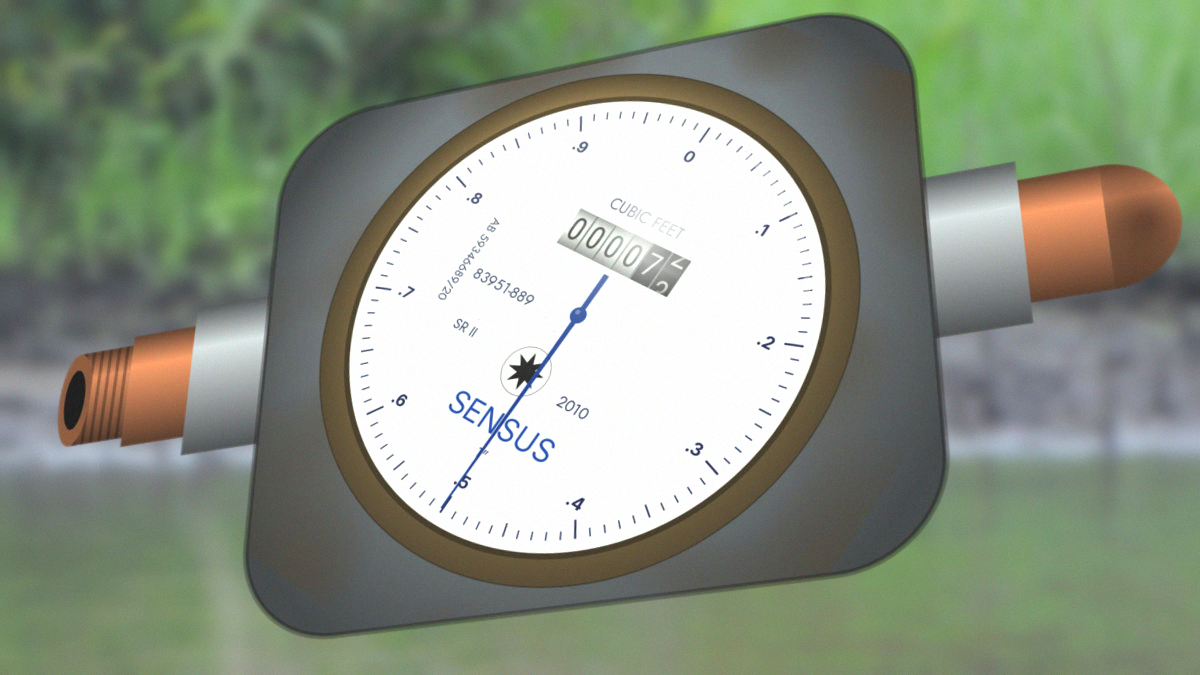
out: 72.50 ft³
